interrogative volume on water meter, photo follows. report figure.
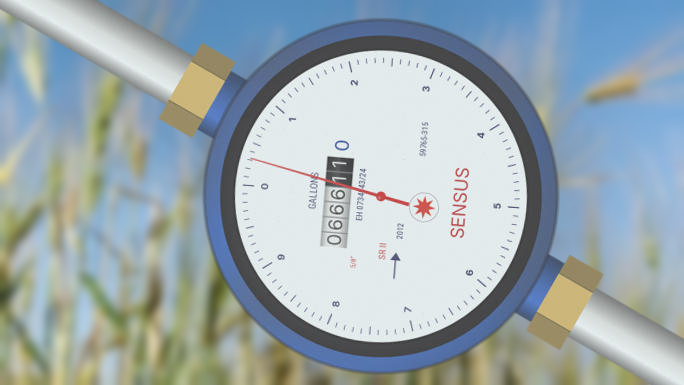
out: 666110.3 gal
